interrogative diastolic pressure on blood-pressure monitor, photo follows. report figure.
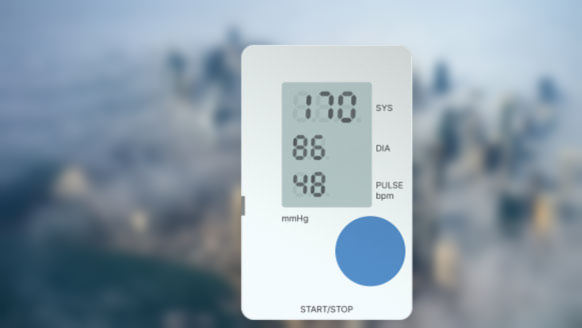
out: 86 mmHg
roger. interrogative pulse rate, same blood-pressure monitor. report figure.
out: 48 bpm
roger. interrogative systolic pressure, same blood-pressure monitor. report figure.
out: 170 mmHg
